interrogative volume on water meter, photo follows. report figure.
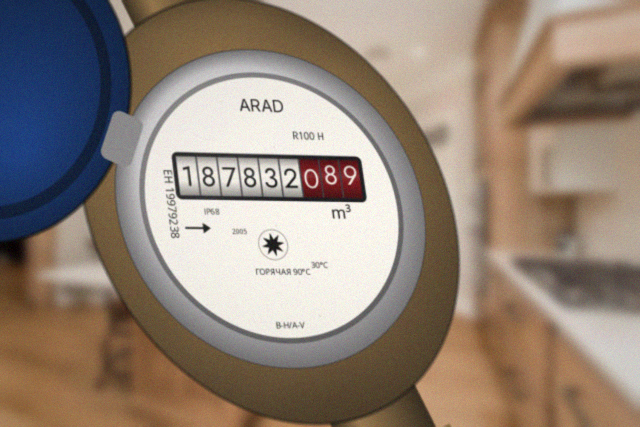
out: 187832.089 m³
